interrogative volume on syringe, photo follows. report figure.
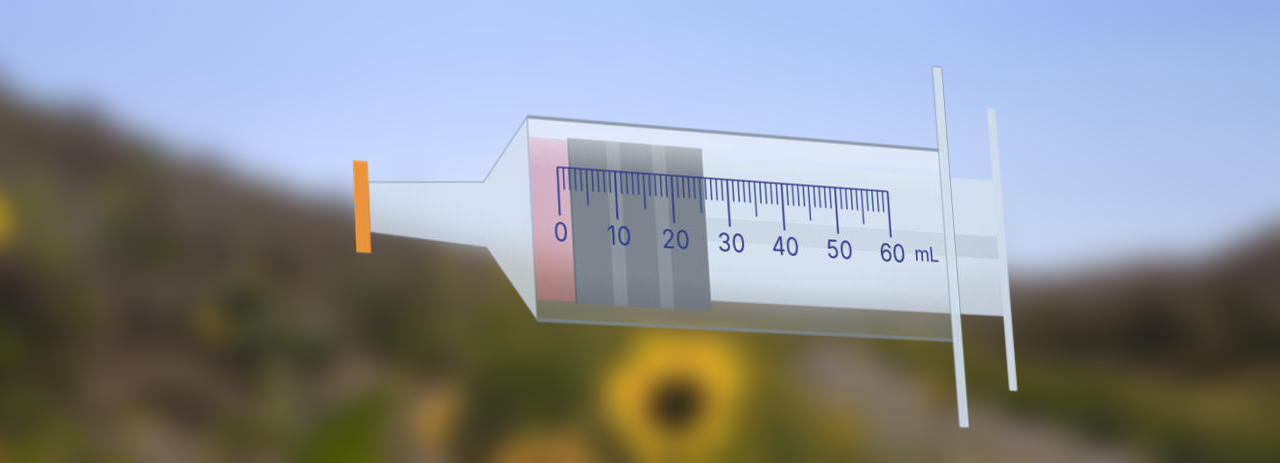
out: 2 mL
